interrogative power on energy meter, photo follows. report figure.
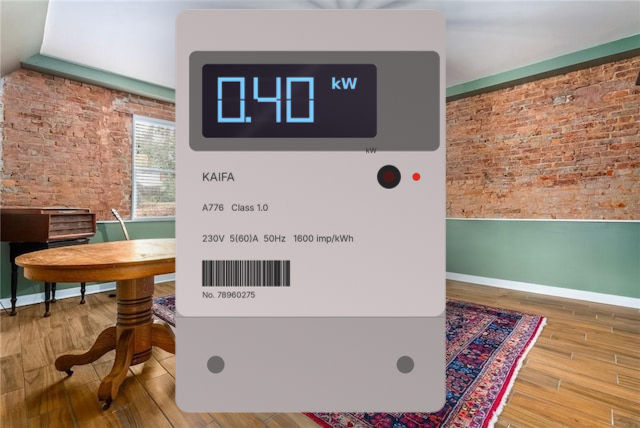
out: 0.40 kW
